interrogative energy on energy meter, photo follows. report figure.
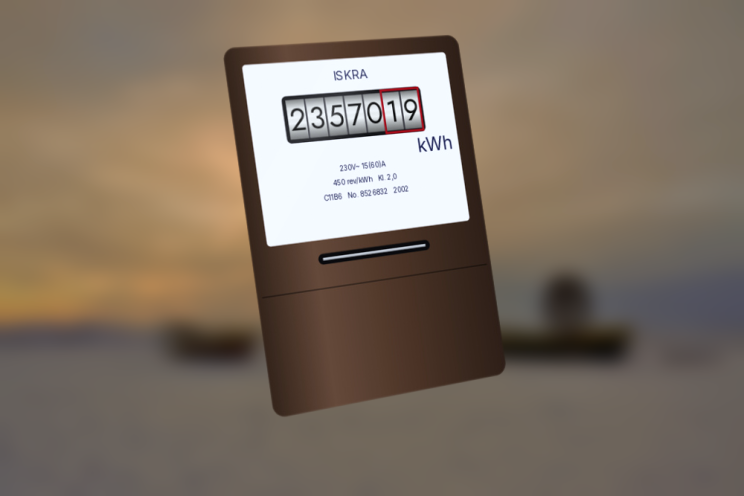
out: 23570.19 kWh
